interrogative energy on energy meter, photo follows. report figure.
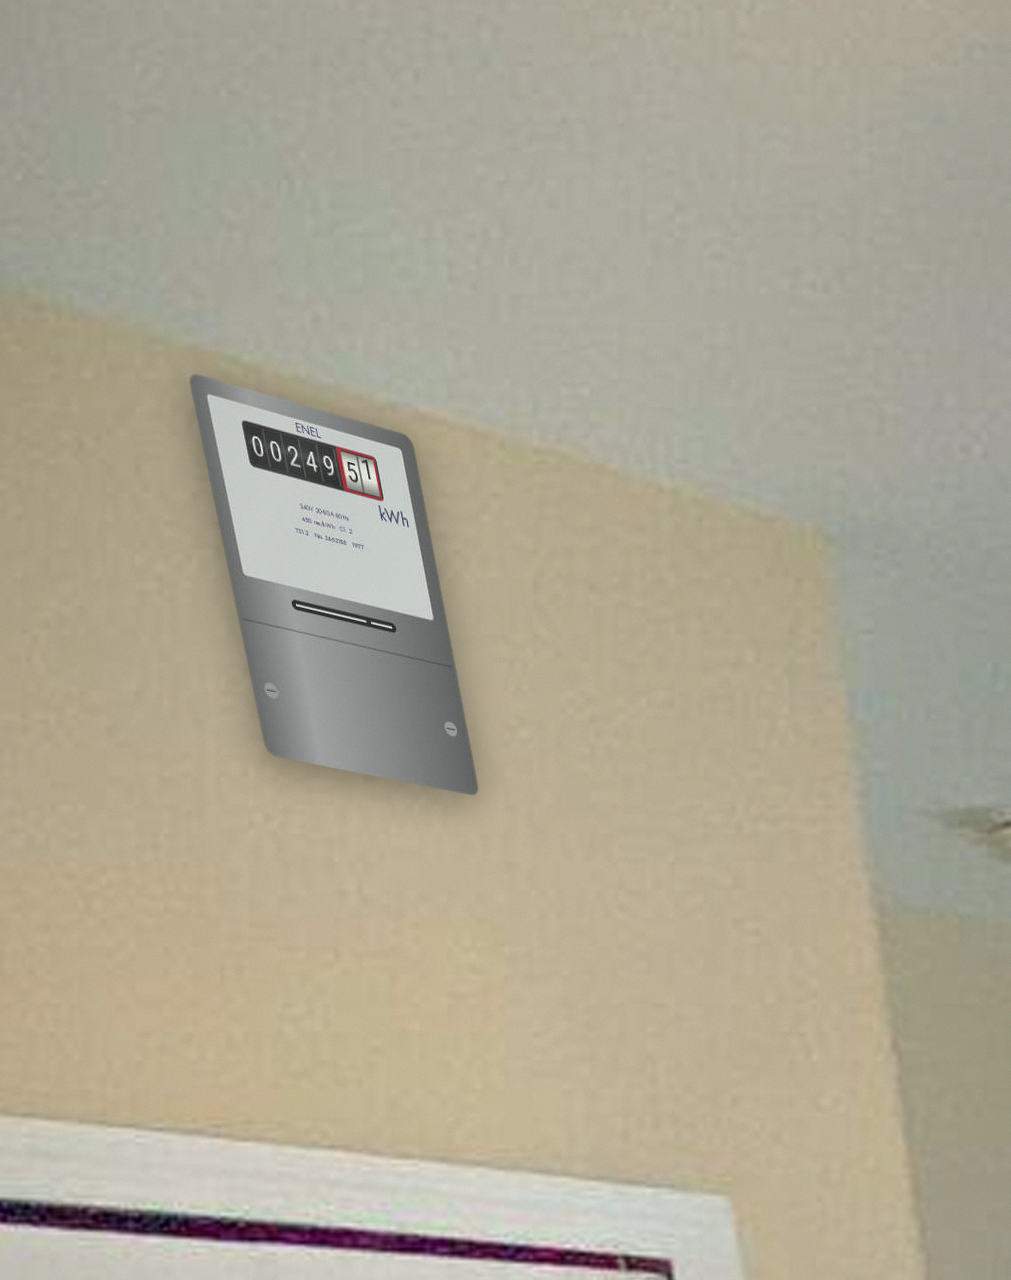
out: 249.51 kWh
